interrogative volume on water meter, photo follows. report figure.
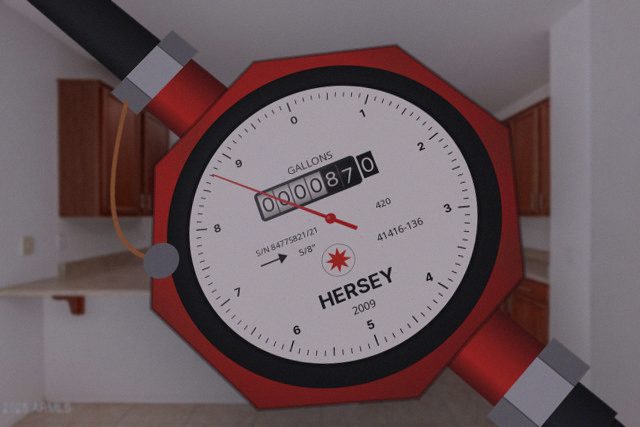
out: 868.7 gal
